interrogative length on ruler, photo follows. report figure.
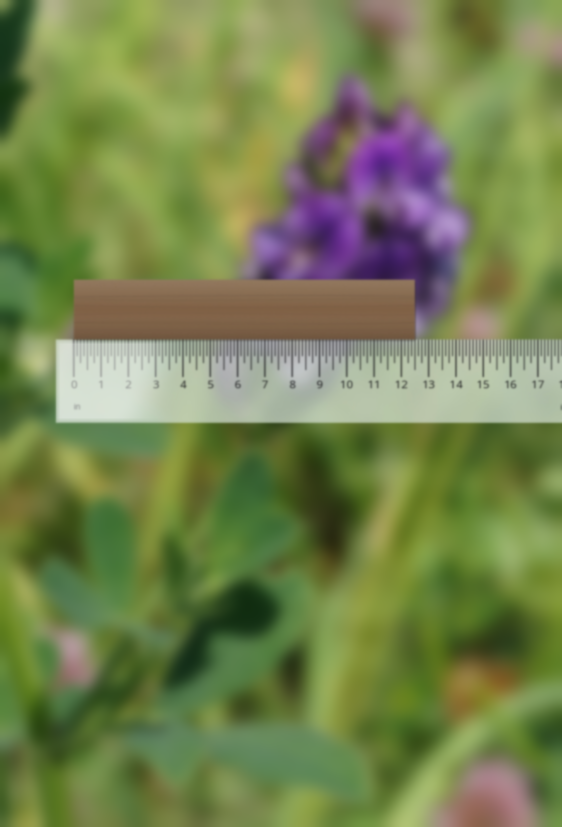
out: 12.5 in
